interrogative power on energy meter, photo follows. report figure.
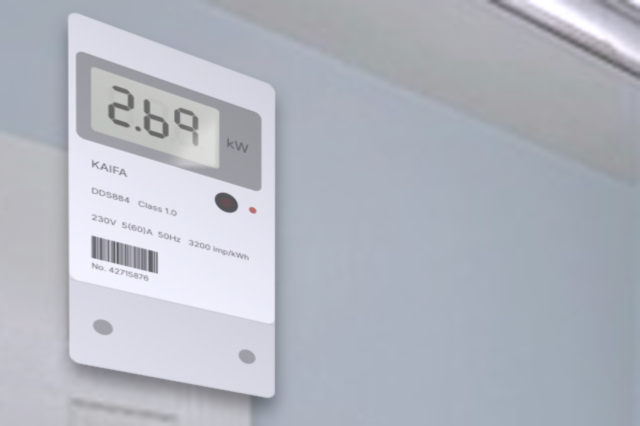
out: 2.69 kW
